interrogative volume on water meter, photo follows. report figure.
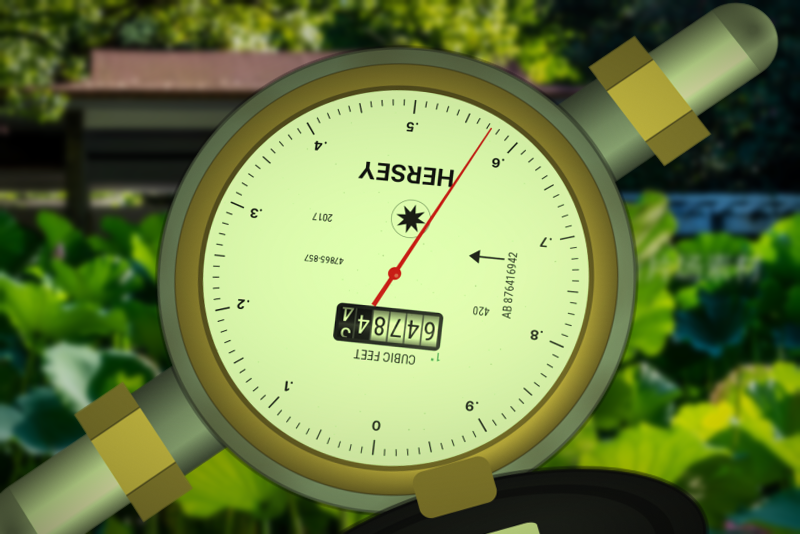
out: 647843.57 ft³
